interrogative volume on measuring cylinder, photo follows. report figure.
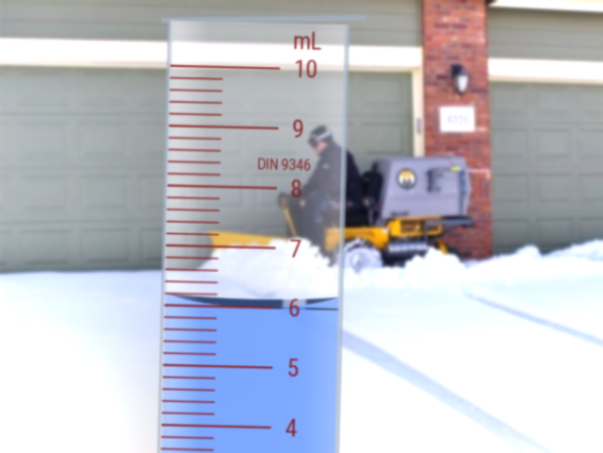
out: 6 mL
